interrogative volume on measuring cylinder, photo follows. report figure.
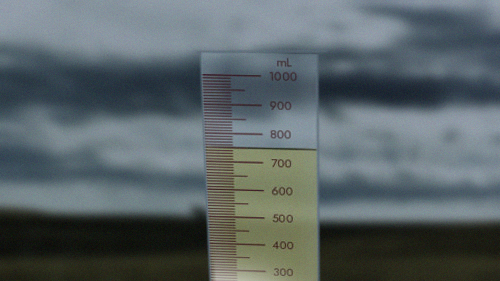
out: 750 mL
